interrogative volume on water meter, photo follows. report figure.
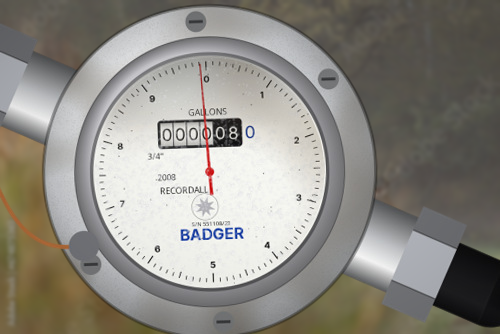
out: 79.9 gal
